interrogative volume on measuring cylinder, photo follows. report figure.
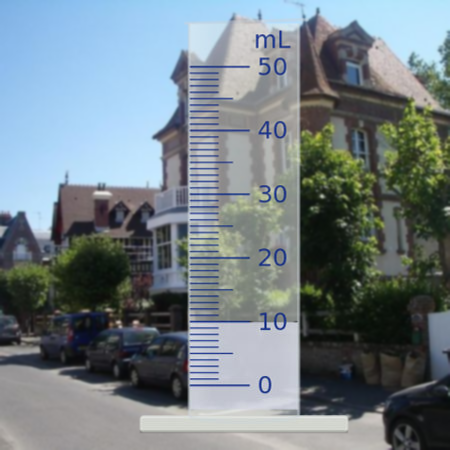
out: 10 mL
